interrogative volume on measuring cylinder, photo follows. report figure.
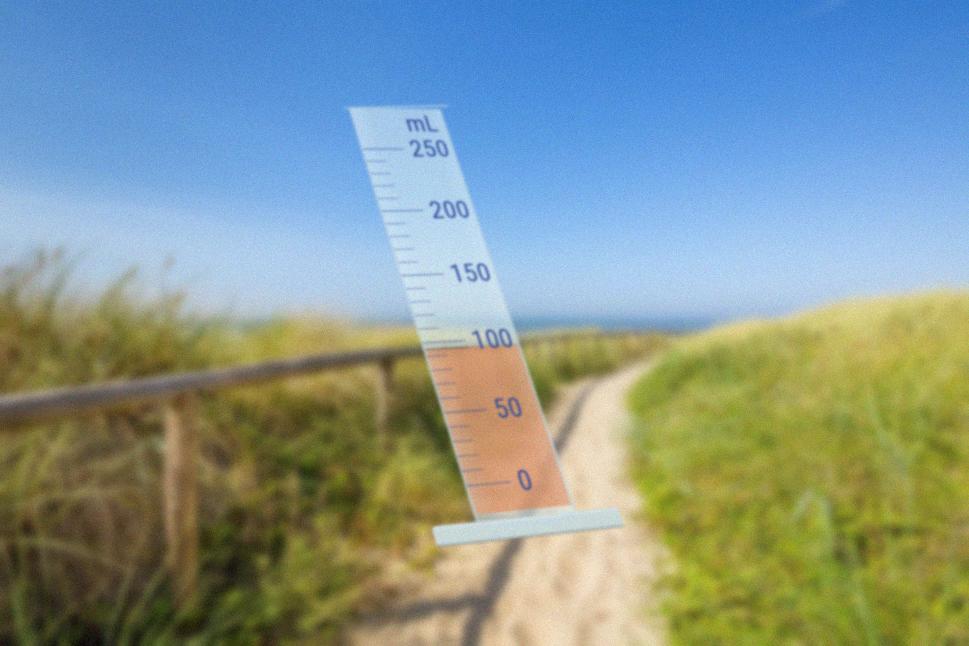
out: 95 mL
